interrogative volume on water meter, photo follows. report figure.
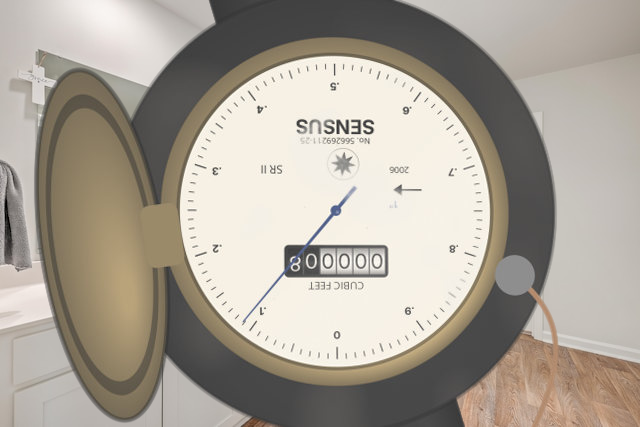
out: 8.11 ft³
